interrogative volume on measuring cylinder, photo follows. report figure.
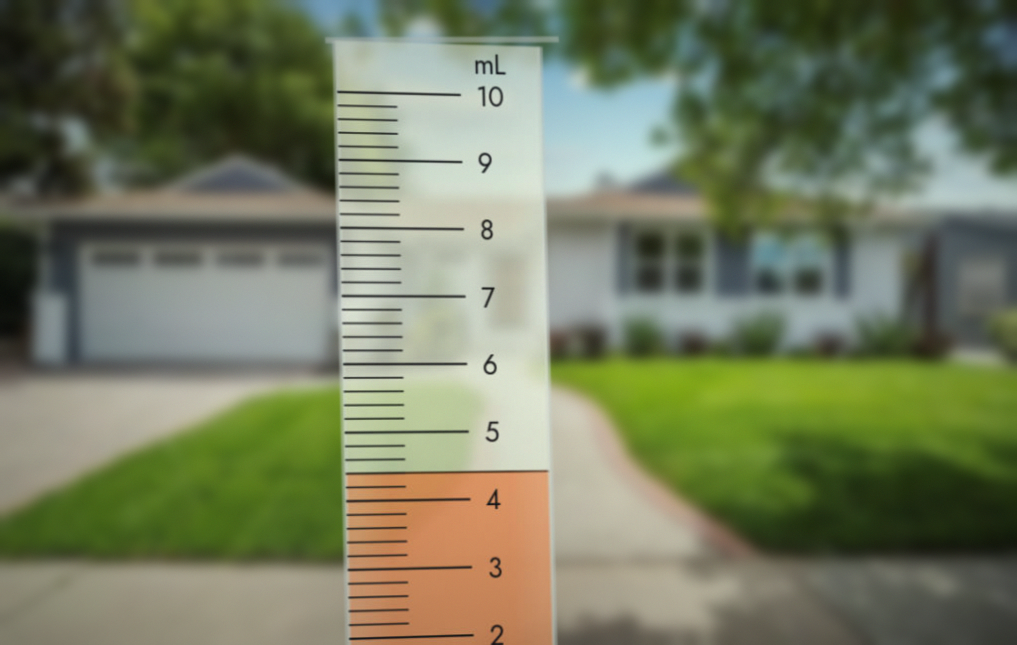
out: 4.4 mL
